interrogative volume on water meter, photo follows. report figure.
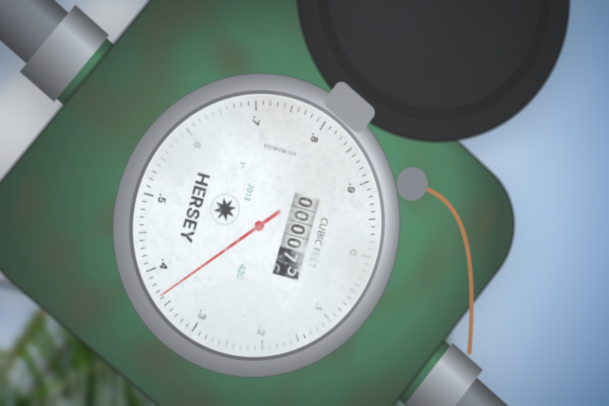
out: 75.36 ft³
